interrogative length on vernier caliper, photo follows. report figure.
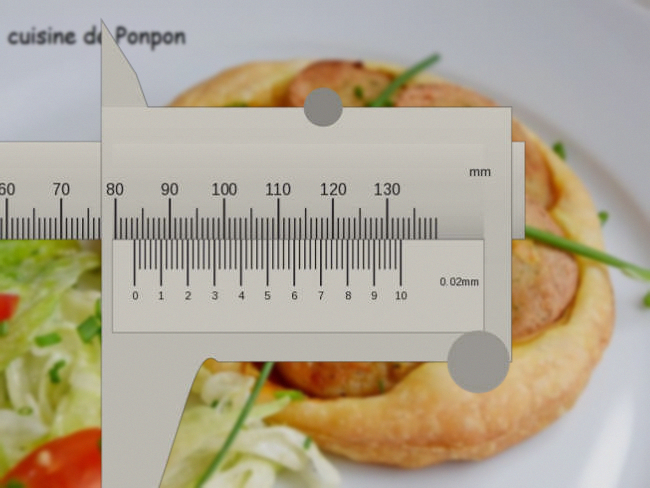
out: 83.5 mm
